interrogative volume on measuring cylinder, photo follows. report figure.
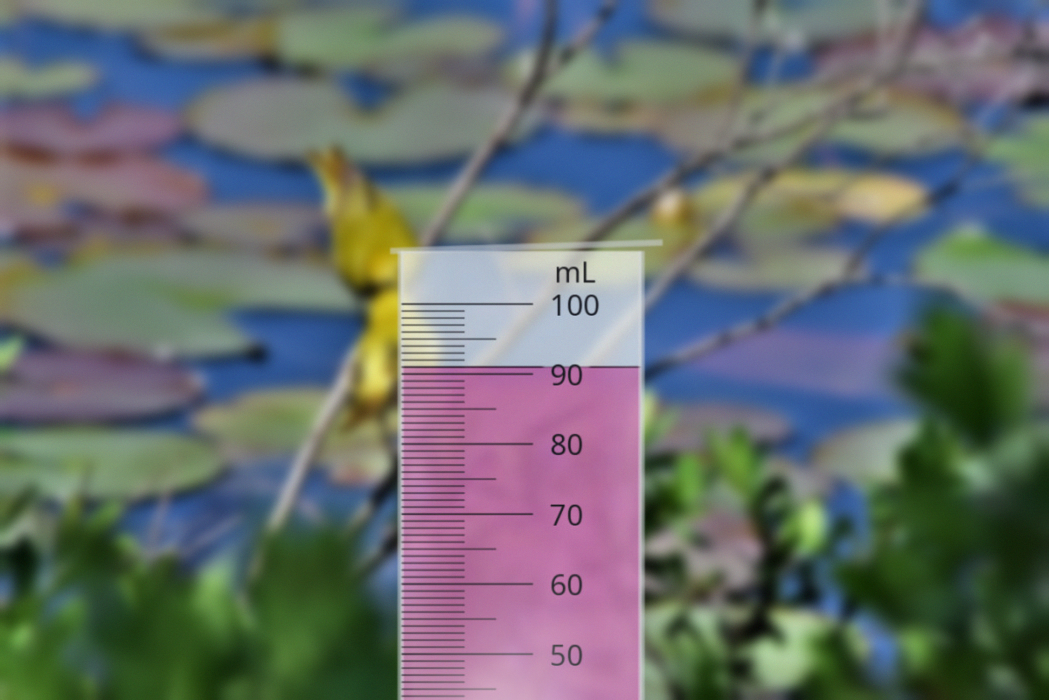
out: 91 mL
